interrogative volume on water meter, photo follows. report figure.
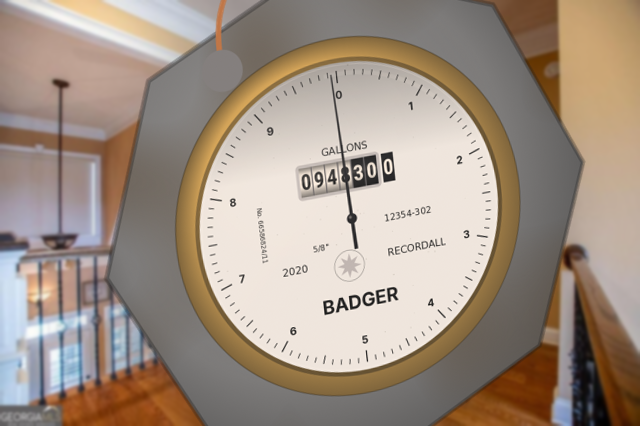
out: 948299.9 gal
